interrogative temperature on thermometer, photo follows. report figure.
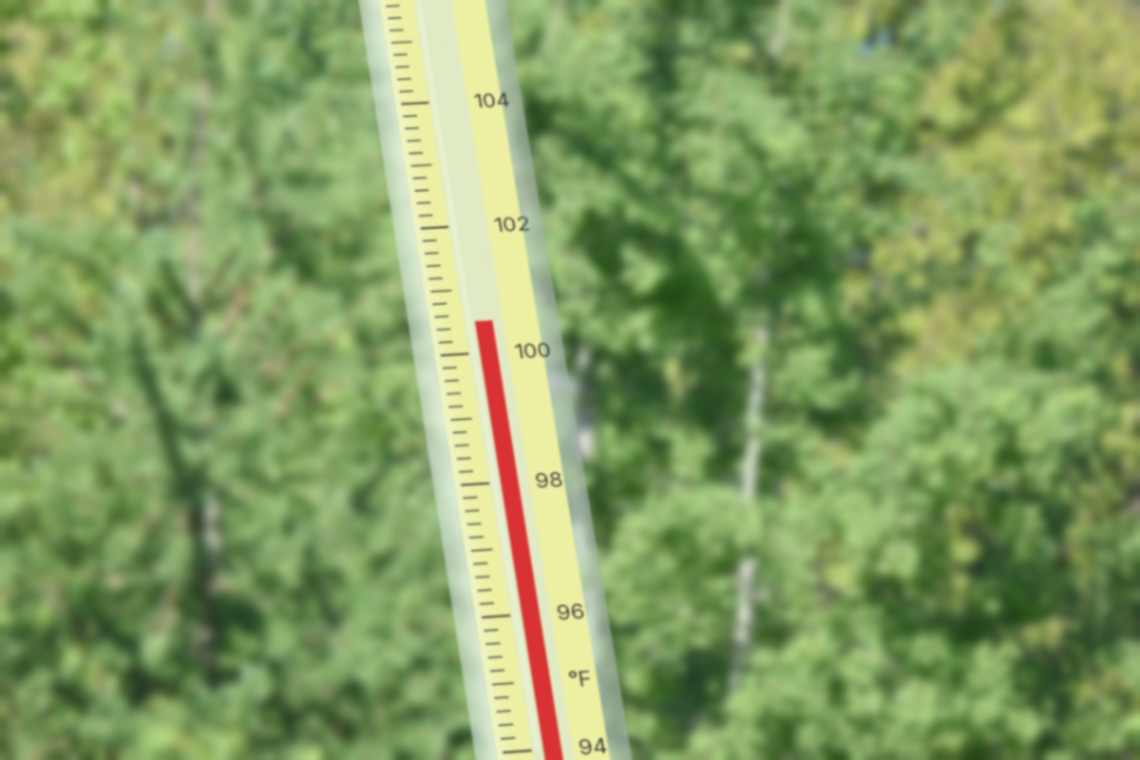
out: 100.5 °F
